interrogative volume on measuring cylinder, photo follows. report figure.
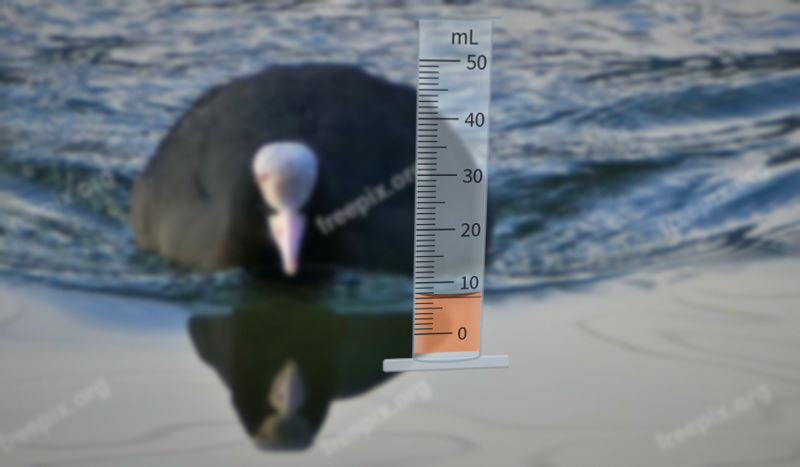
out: 7 mL
